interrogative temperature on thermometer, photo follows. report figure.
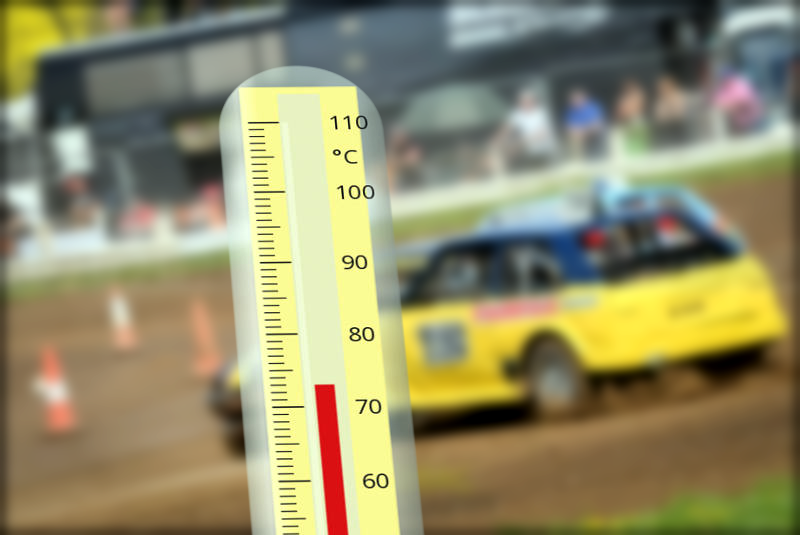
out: 73 °C
